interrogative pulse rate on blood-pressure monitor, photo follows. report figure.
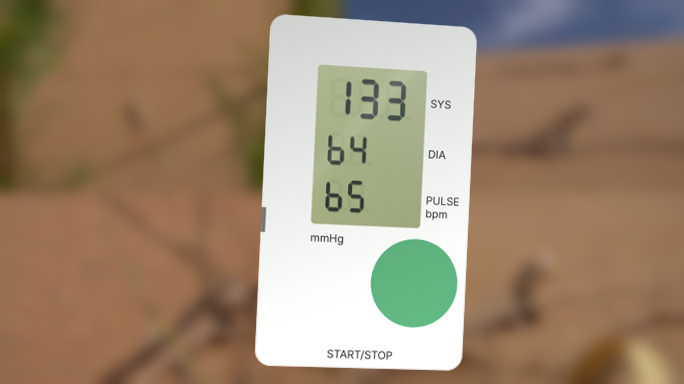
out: 65 bpm
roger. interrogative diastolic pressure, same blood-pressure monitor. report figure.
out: 64 mmHg
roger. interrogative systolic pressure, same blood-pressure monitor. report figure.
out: 133 mmHg
